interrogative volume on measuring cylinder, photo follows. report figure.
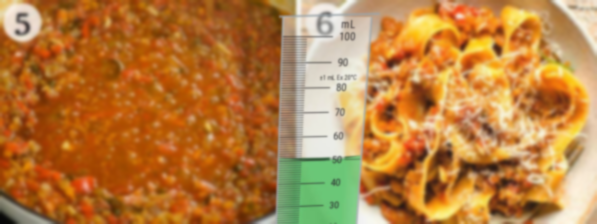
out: 50 mL
